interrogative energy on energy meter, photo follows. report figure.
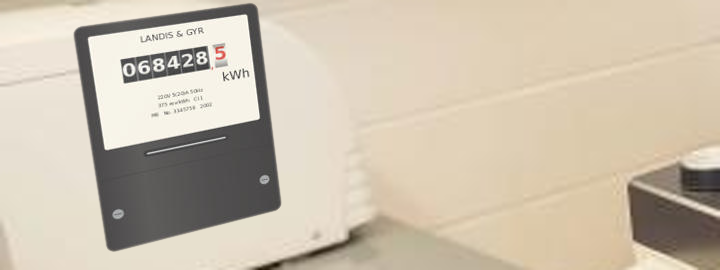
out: 68428.5 kWh
